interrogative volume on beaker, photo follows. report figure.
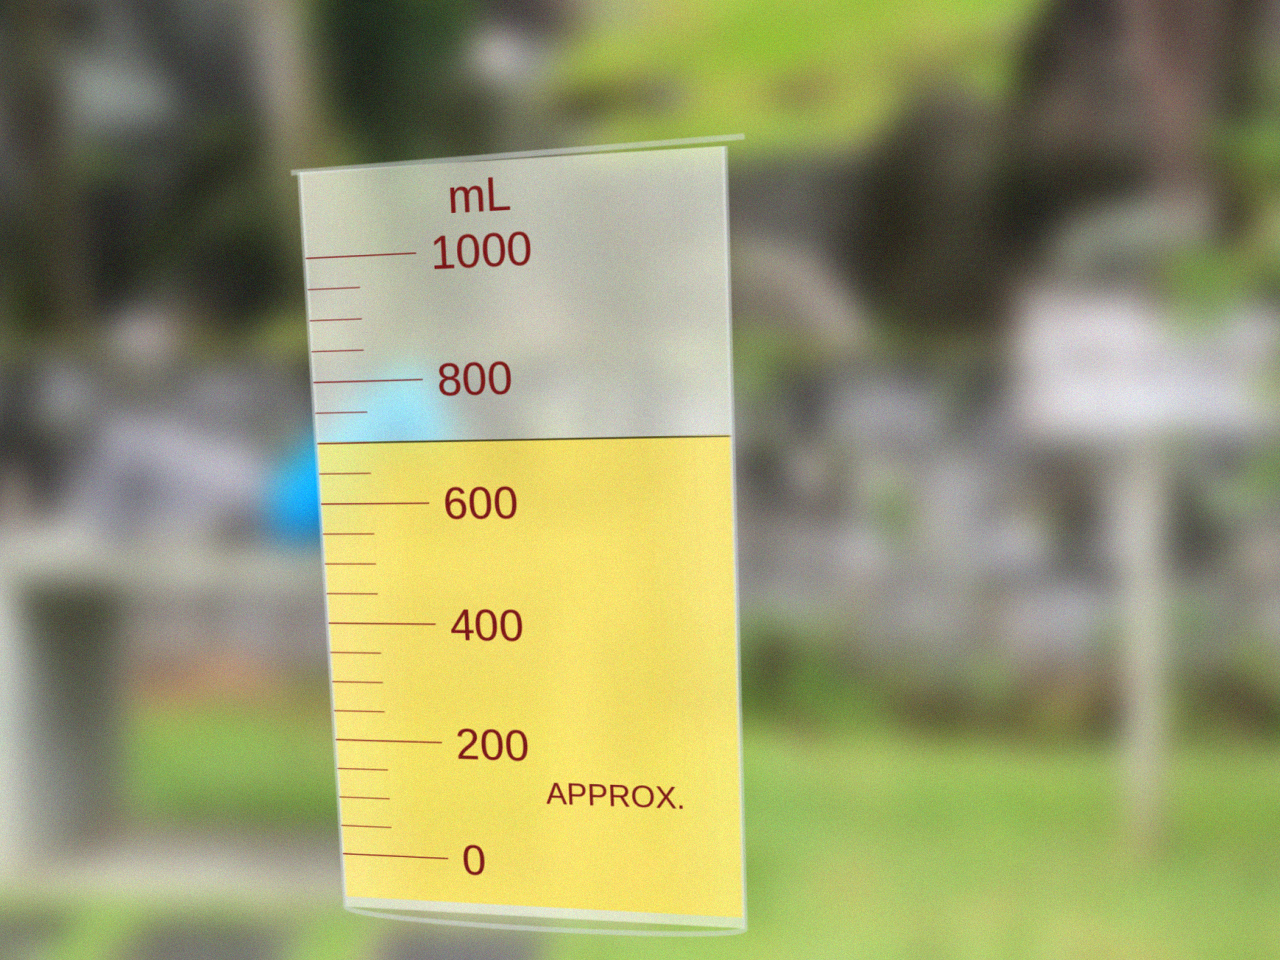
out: 700 mL
